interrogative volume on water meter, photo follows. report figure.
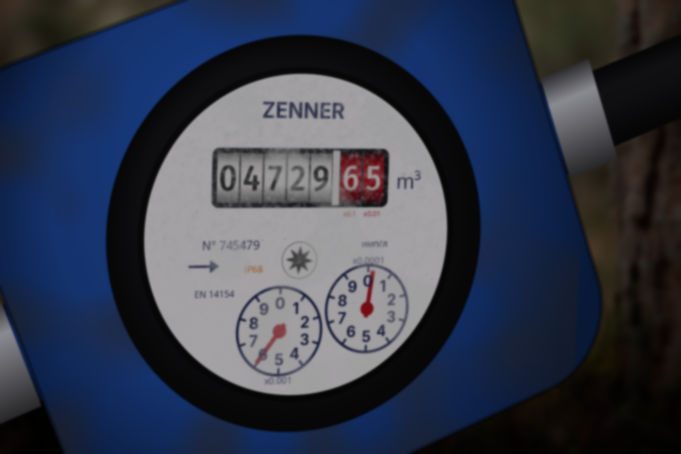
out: 4729.6560 m³
